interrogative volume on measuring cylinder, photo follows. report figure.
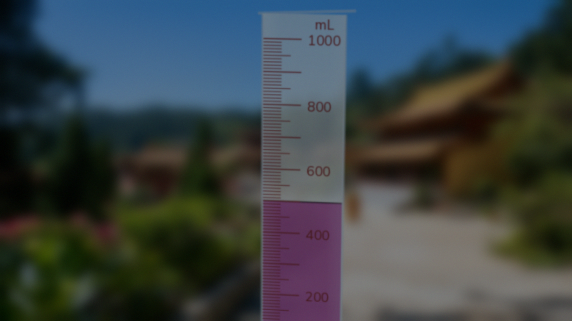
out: 500 mL
